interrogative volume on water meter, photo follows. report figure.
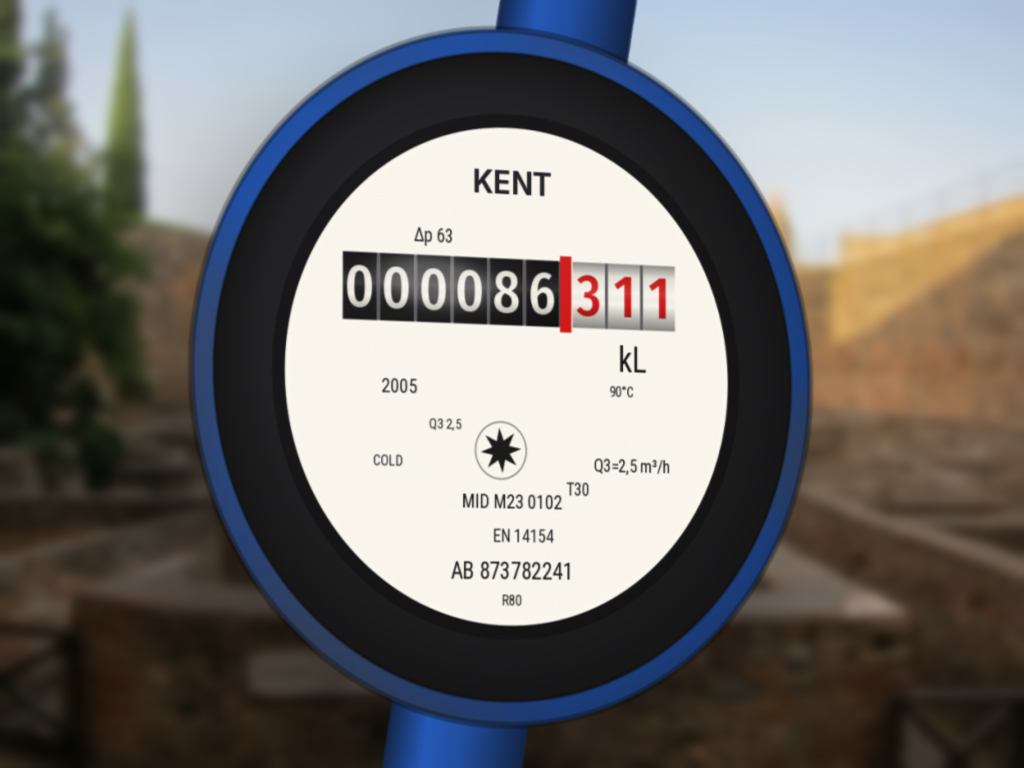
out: 86.311 kL
